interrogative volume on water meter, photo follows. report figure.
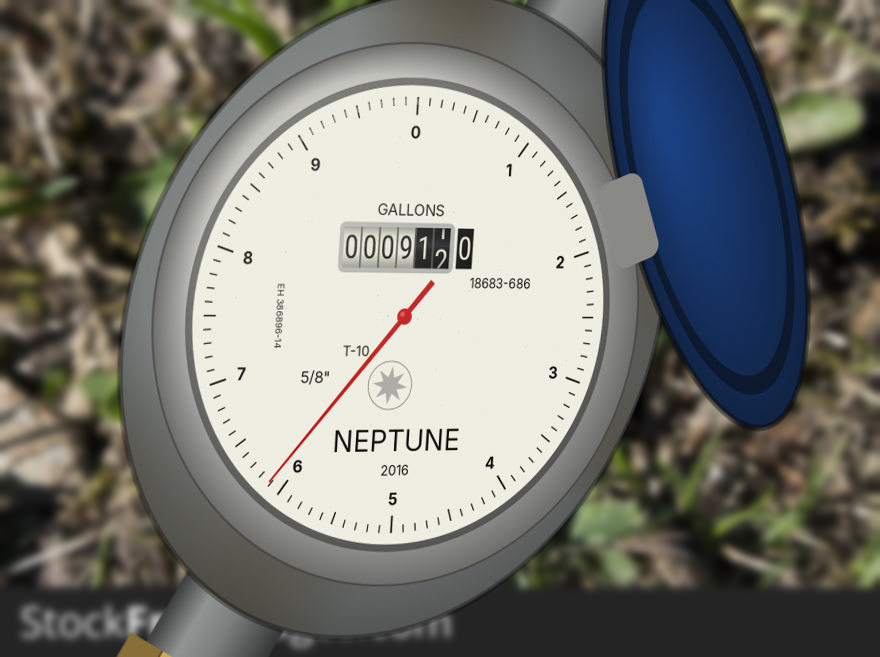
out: 9116.1 gal
